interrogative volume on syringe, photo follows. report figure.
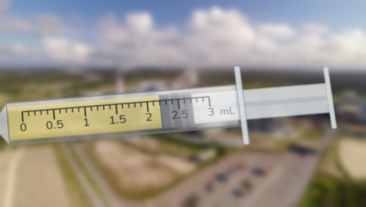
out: 2.2 mL
